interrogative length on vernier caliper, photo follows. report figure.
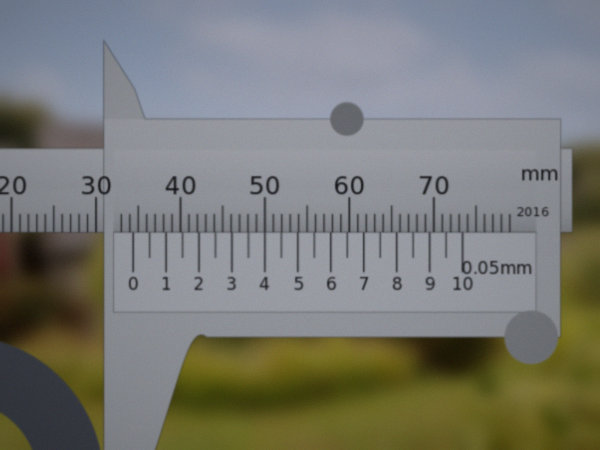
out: 34.4 mm
